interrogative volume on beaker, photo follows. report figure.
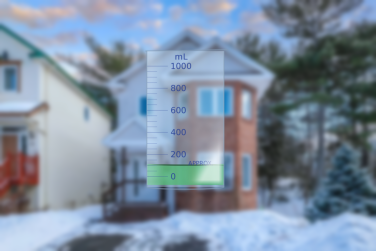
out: 100 mL
